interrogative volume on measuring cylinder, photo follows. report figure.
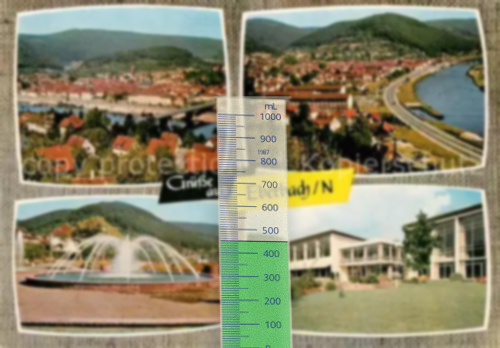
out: 450 mL
